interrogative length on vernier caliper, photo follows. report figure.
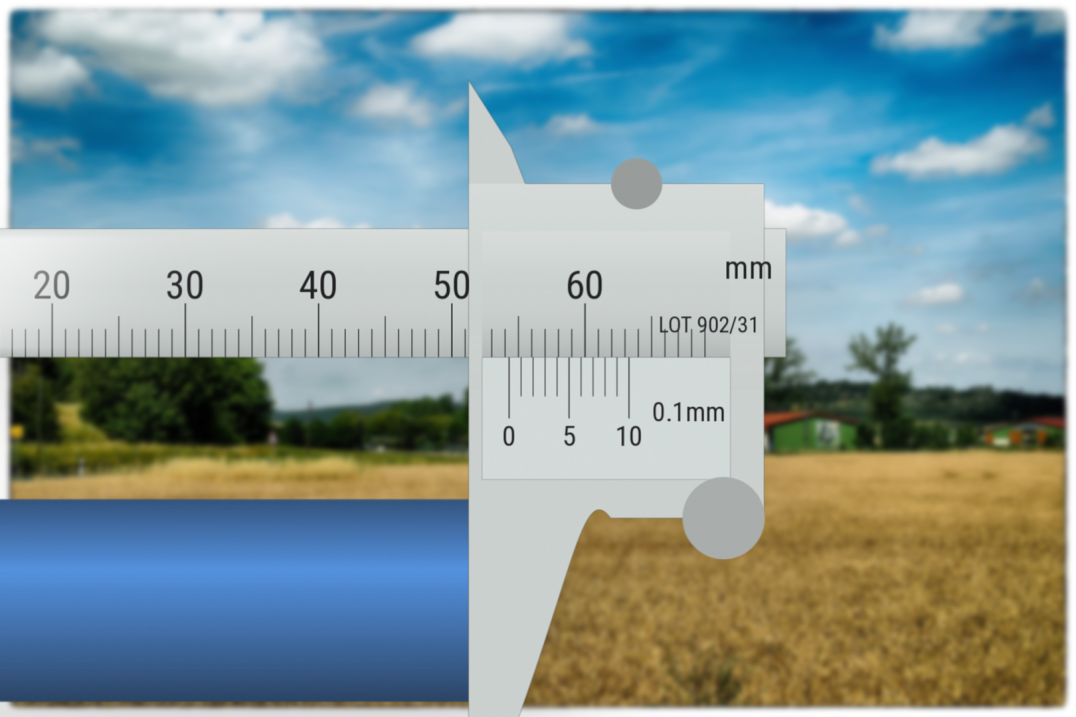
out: 54.3 mm
